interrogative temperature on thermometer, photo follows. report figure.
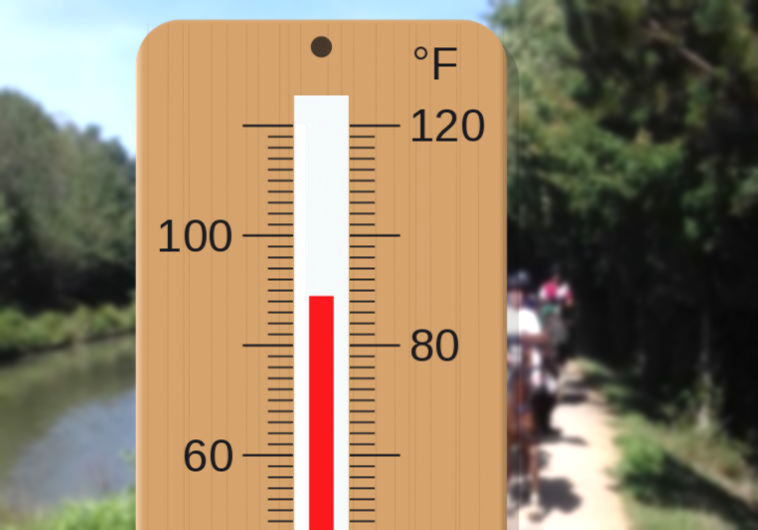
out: 89 °F
